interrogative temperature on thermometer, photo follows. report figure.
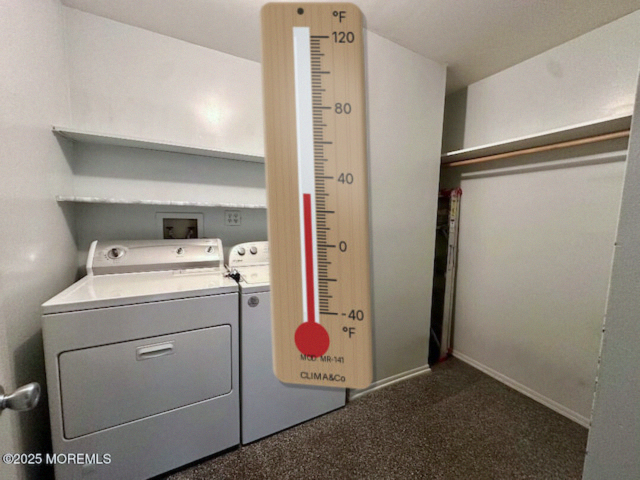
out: 30 °F
